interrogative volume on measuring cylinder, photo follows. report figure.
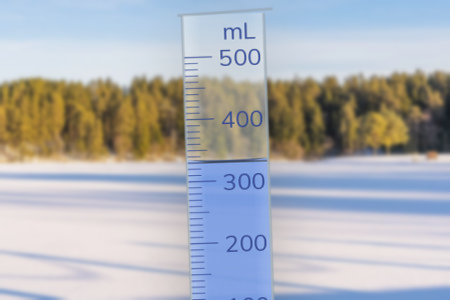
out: 330 mL
